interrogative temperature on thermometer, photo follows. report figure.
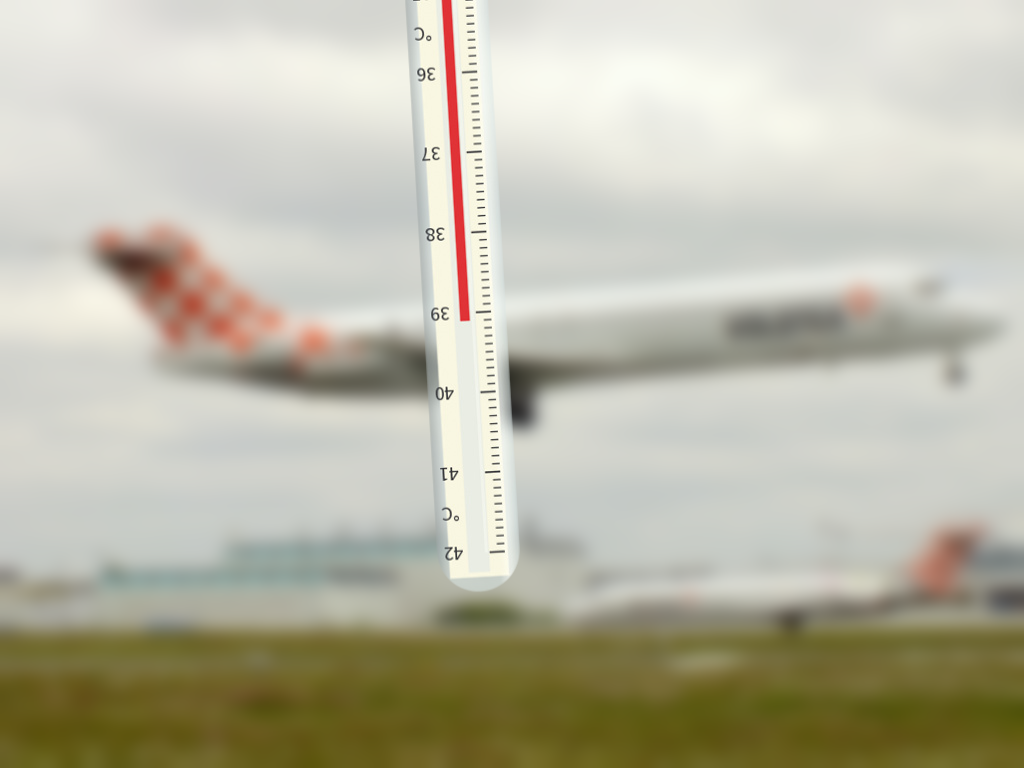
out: 39.1 °C
